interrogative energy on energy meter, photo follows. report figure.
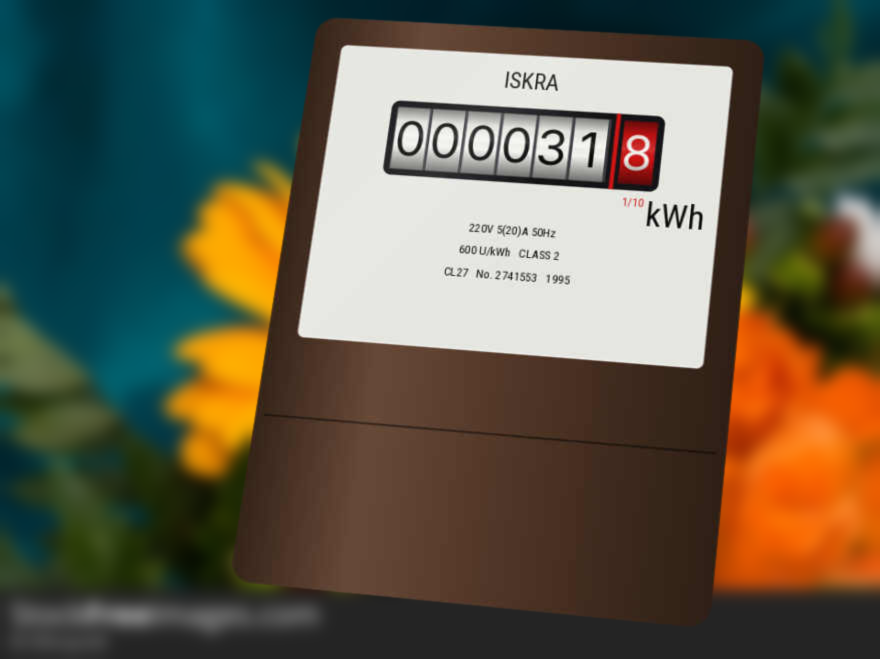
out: 31.8 kWh
